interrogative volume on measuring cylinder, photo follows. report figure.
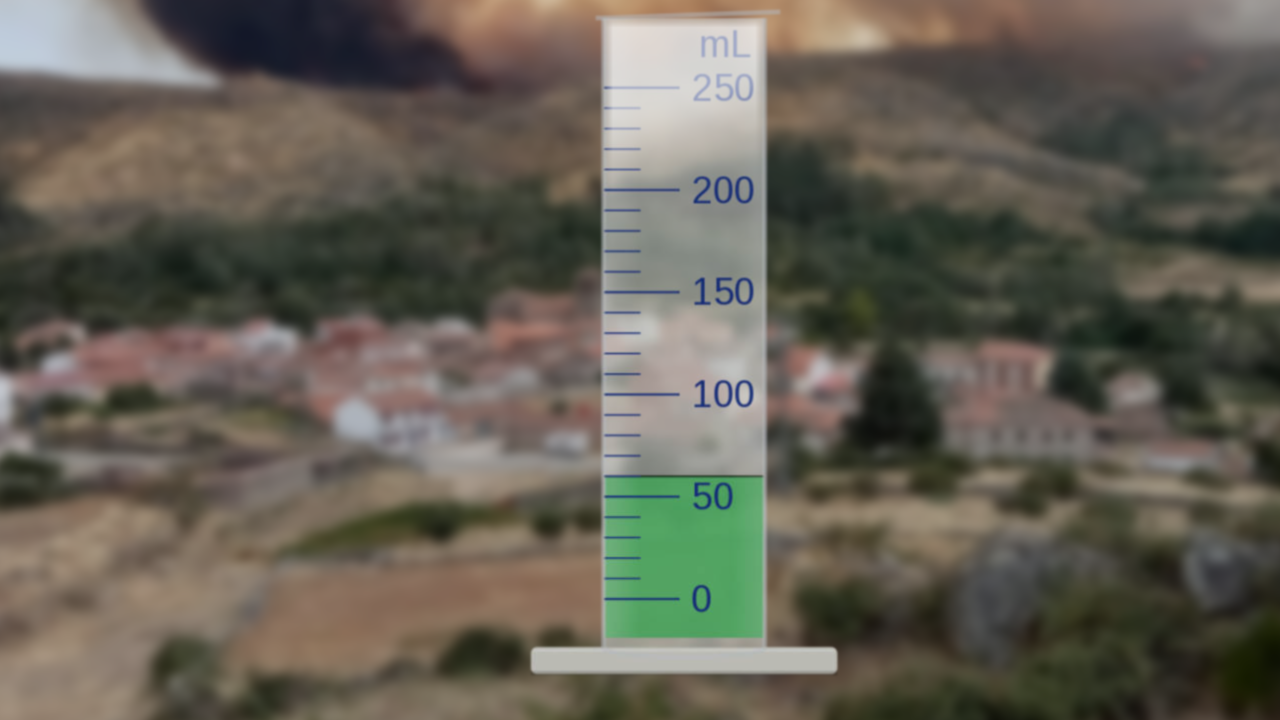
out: 60 mL
